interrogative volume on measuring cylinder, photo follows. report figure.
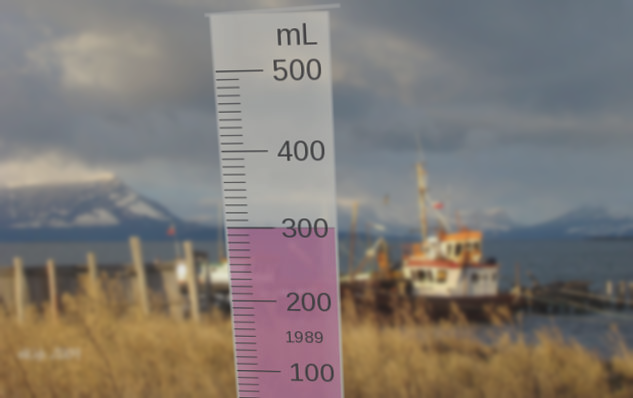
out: 300 mL
